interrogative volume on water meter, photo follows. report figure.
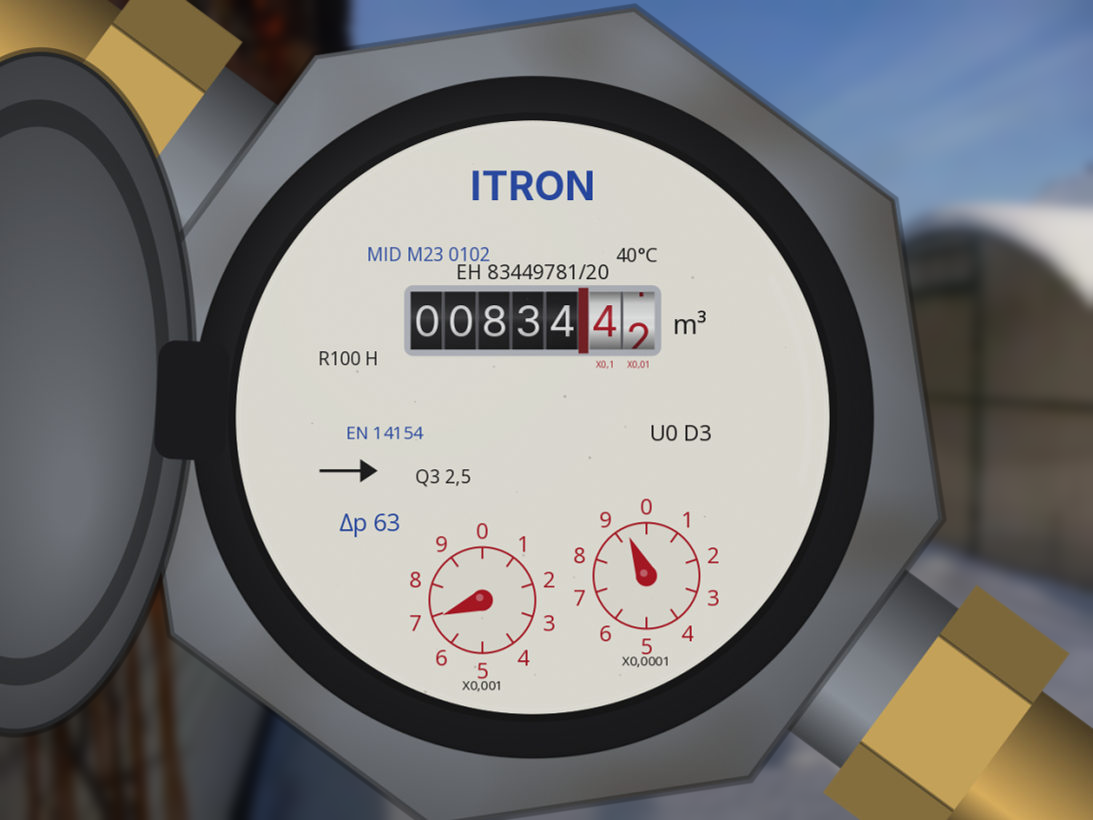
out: 834.4169 m³
